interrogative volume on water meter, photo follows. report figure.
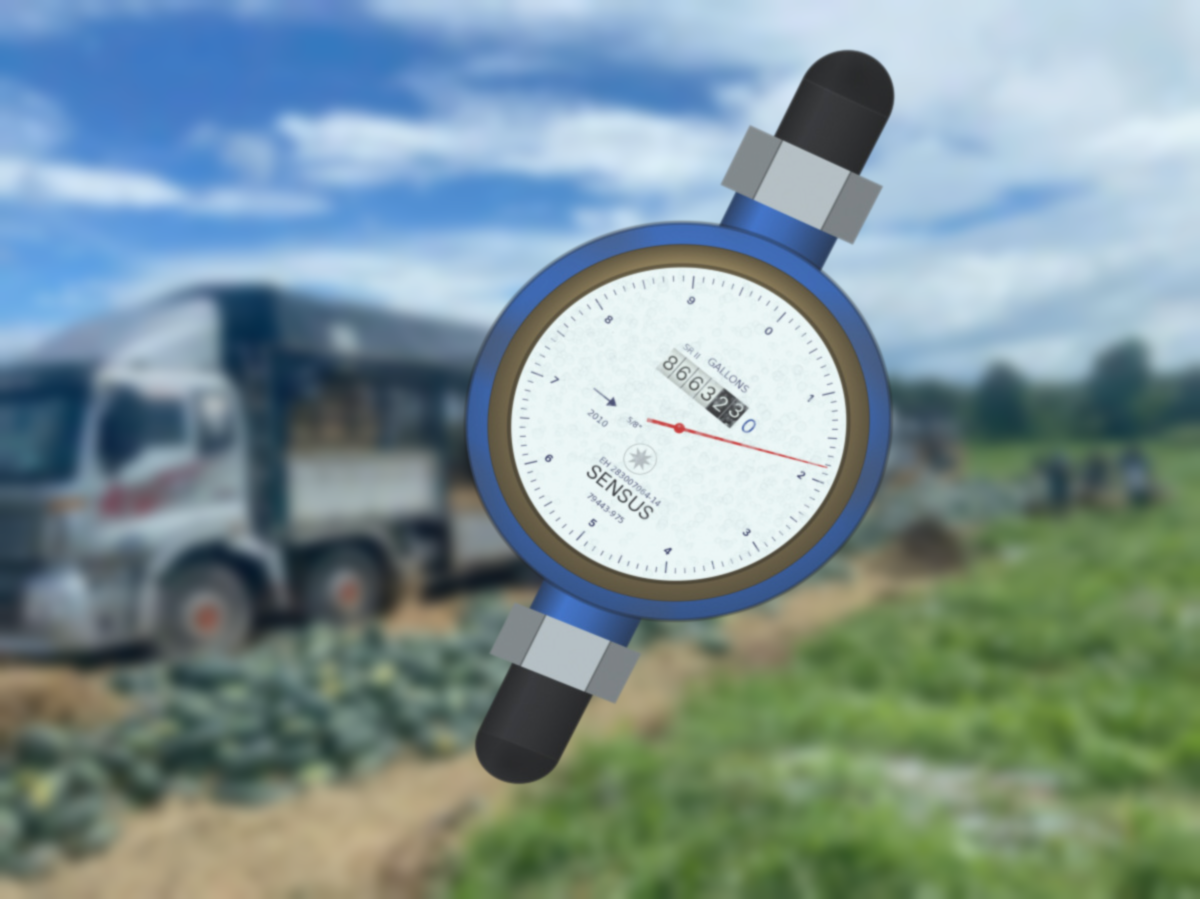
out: 8663231.8 gal
